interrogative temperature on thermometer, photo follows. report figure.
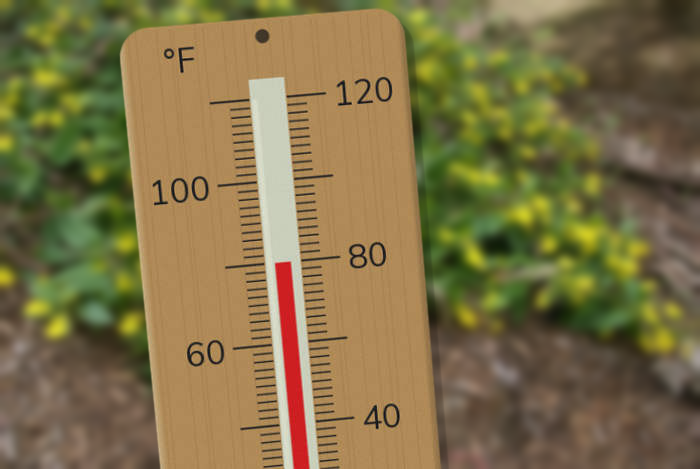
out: 80 °F
